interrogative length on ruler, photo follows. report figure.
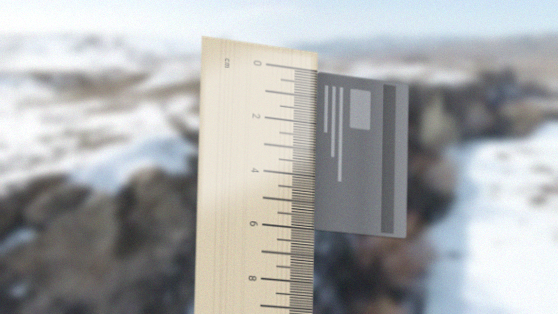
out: 6 cm
